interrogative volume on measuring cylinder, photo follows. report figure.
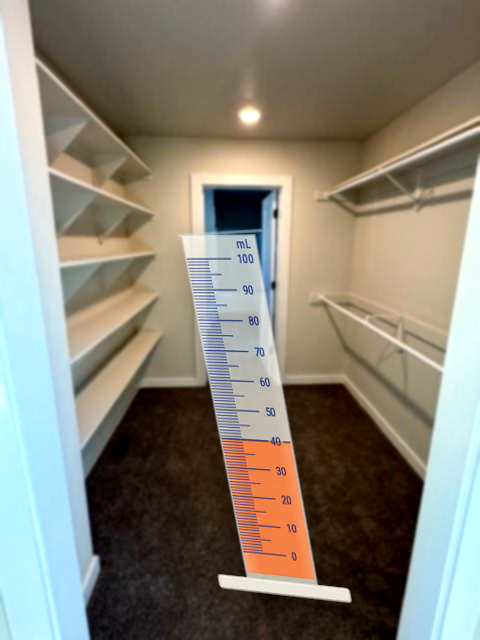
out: 40 mL
